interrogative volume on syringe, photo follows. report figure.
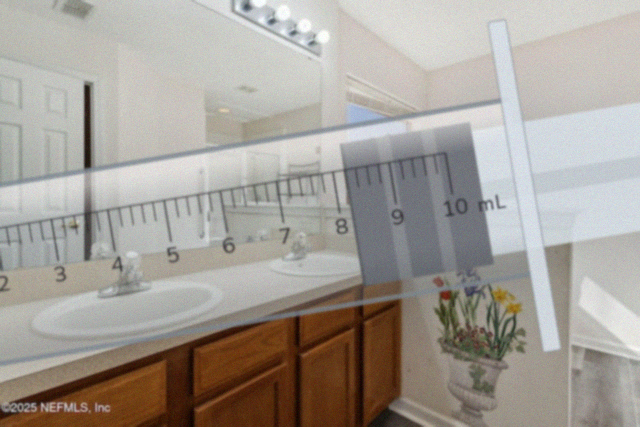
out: 8.2 mL
